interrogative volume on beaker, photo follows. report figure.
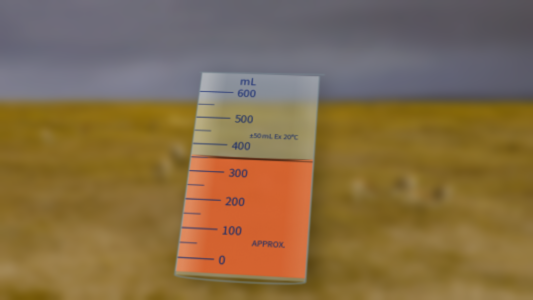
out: 350 mL
